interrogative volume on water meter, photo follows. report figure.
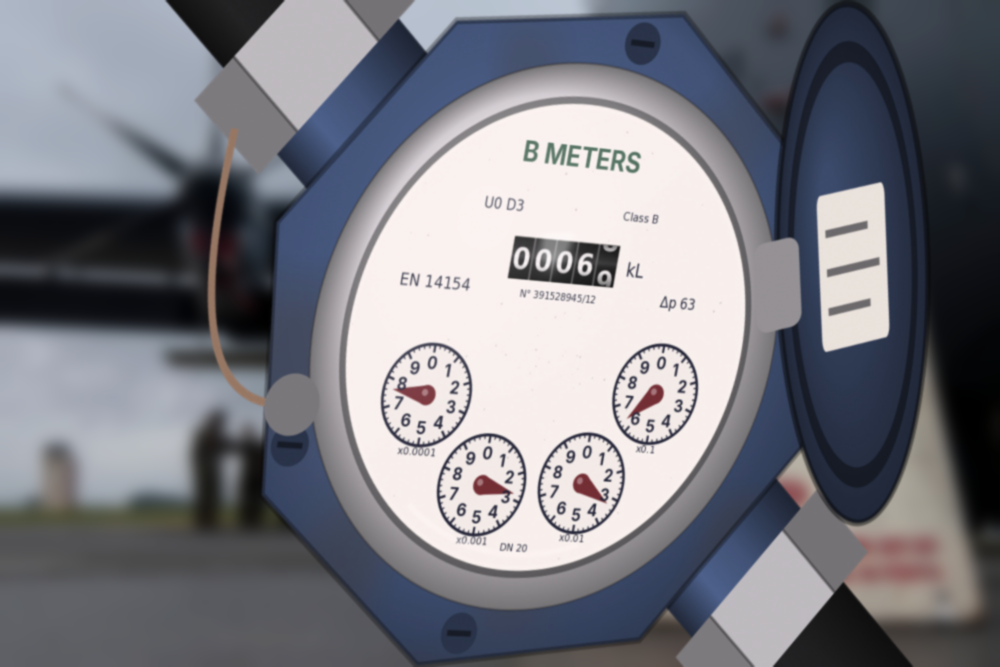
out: 68.6327 kL
